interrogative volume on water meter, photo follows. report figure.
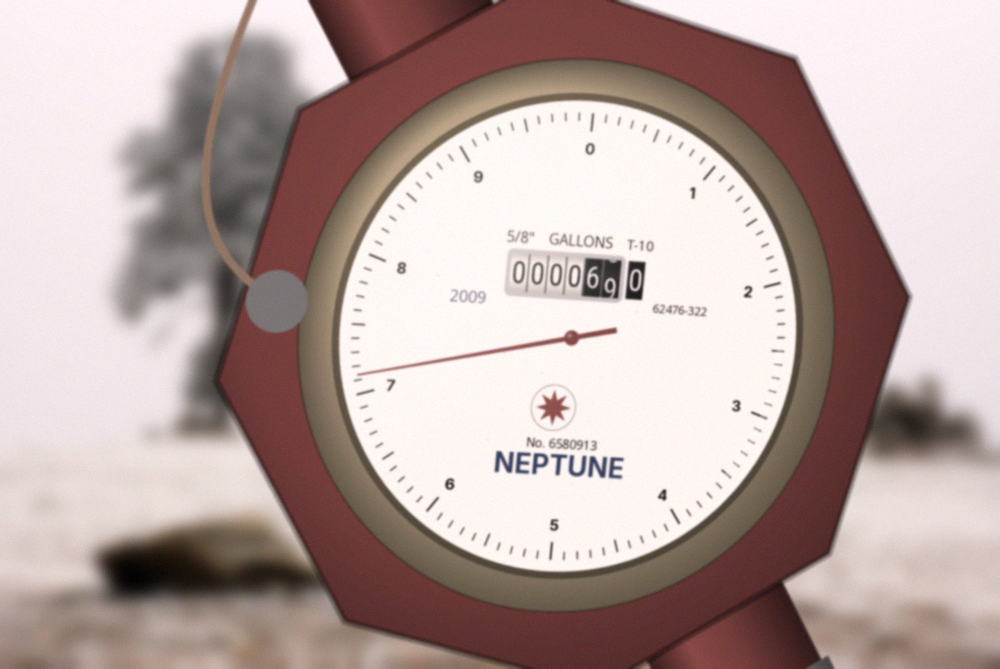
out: 687.1 gal
